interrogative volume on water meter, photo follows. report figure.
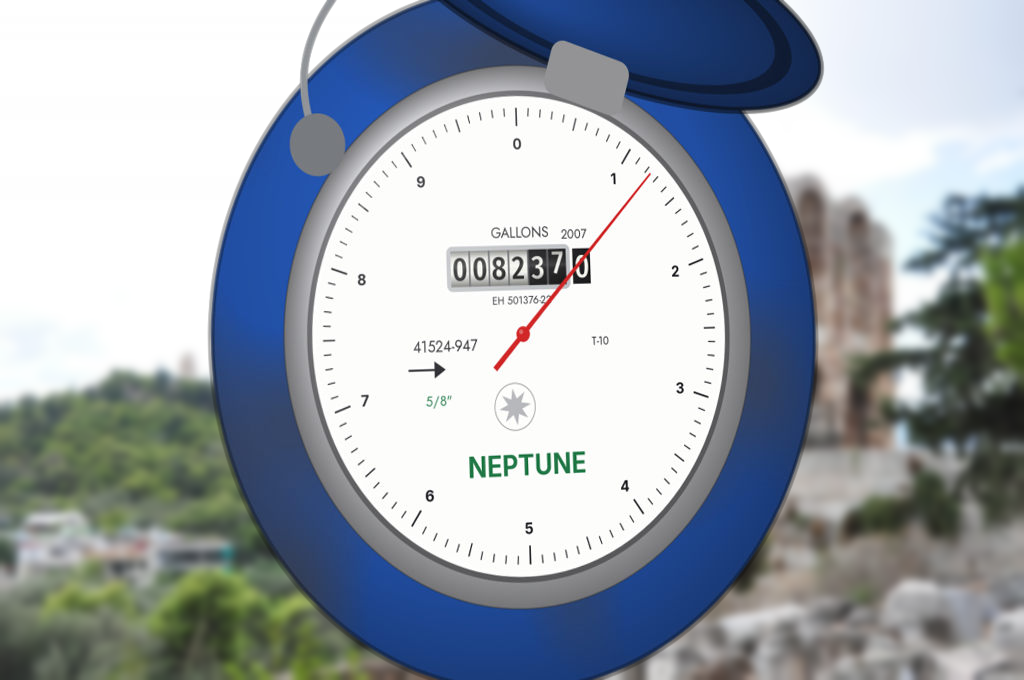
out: 82371.2 gal
